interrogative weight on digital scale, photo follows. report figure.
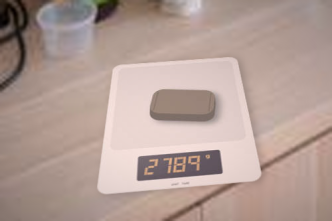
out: 2789 g
